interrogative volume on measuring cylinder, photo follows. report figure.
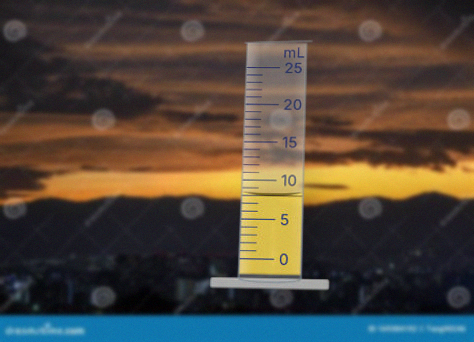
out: 8 mL
